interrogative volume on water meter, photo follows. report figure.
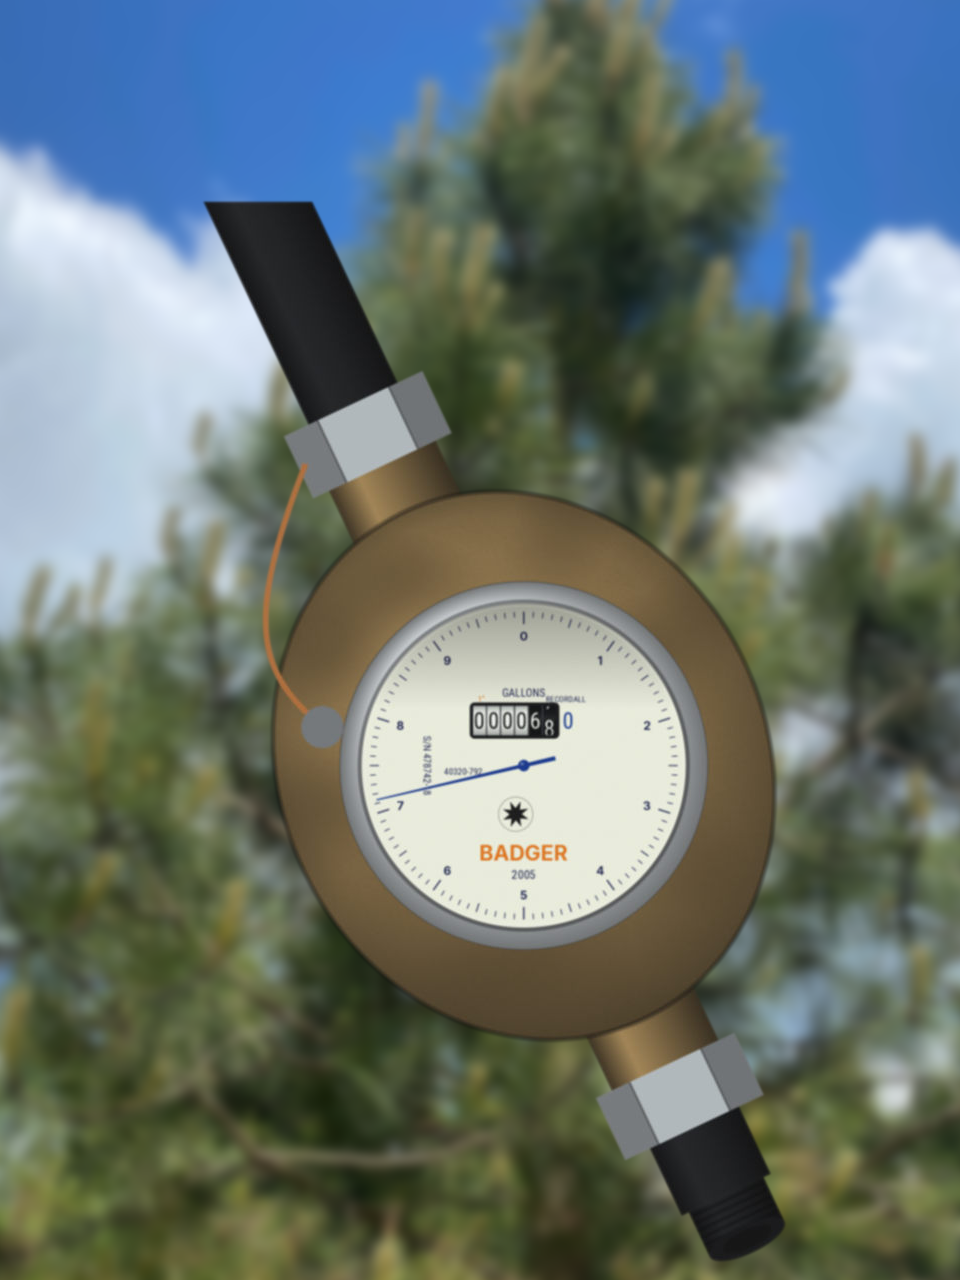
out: 677.1 gal
